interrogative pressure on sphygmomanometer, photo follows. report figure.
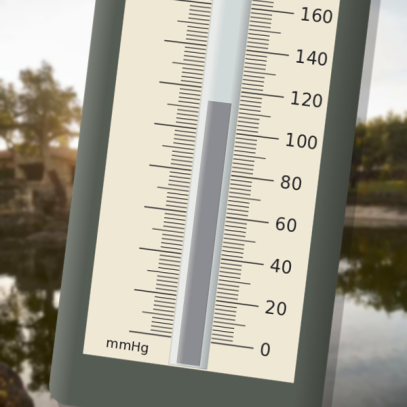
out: 114 mmHg
